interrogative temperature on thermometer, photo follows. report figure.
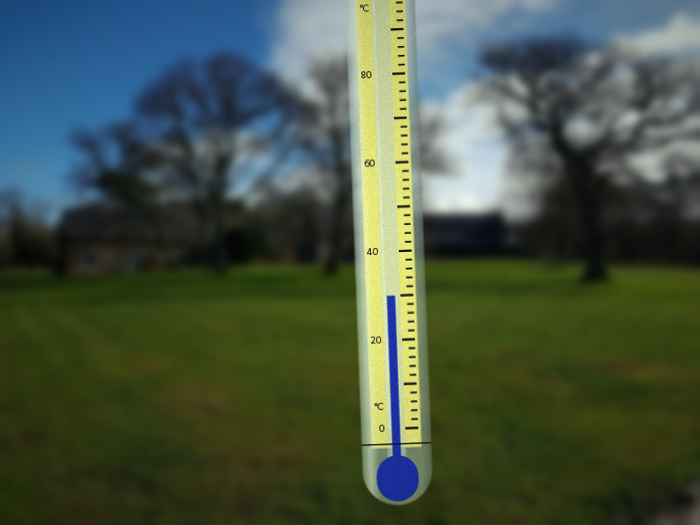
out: 30 °C
